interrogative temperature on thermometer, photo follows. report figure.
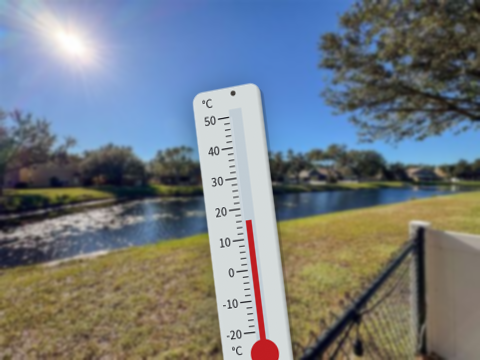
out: 16 °C
